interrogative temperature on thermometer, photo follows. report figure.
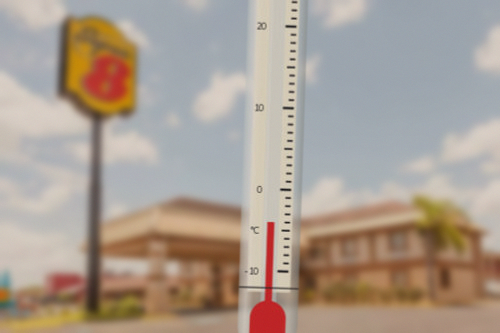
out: -4 °C
